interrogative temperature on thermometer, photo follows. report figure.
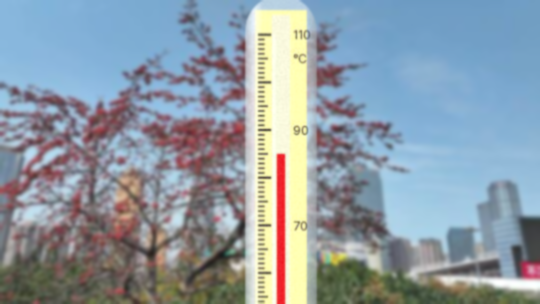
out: 85 °C
